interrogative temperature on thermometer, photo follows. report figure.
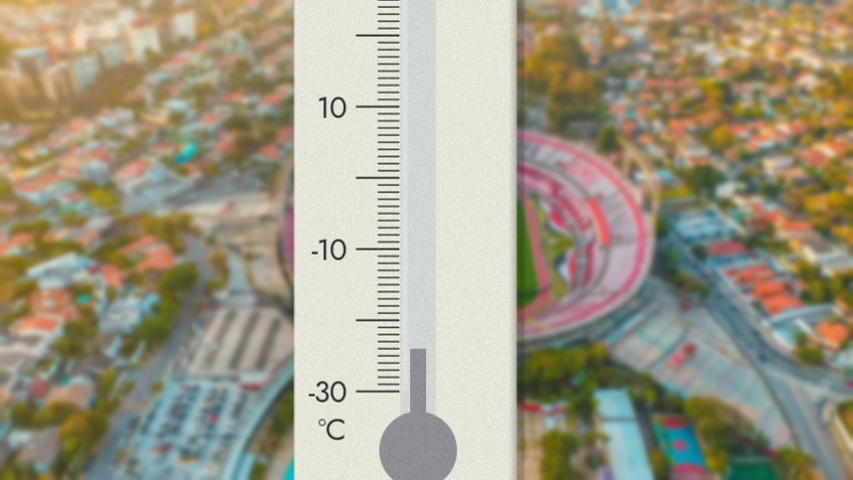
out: -24 °C
